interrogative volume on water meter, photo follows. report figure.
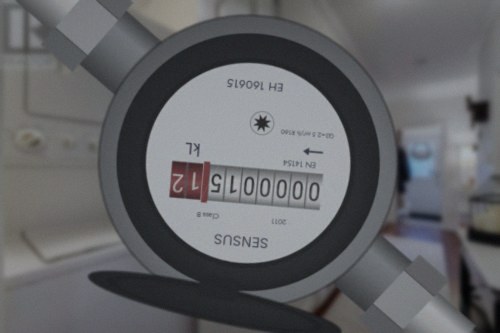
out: 15.12 kL
